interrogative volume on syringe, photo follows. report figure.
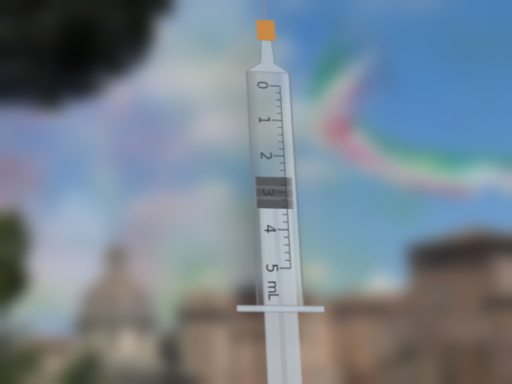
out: 2.6 mL
